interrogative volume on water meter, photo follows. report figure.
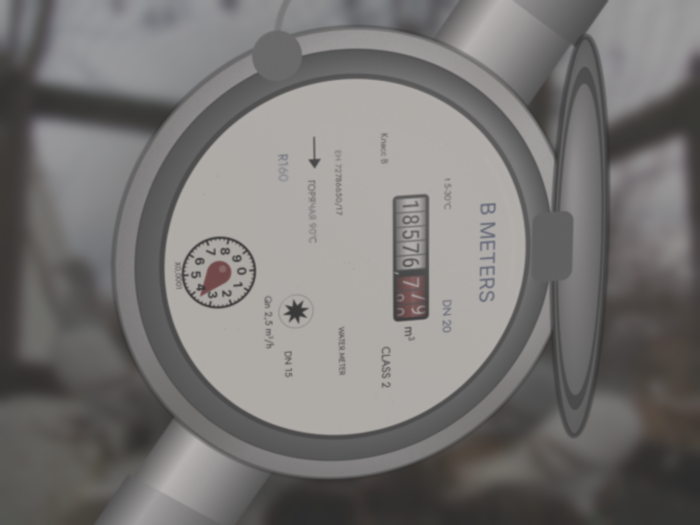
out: 18576.7793 m³
